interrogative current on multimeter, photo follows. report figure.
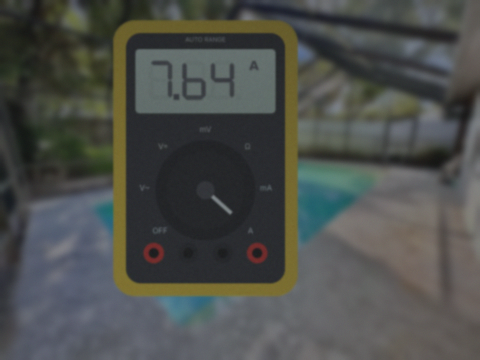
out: 7.64 A
